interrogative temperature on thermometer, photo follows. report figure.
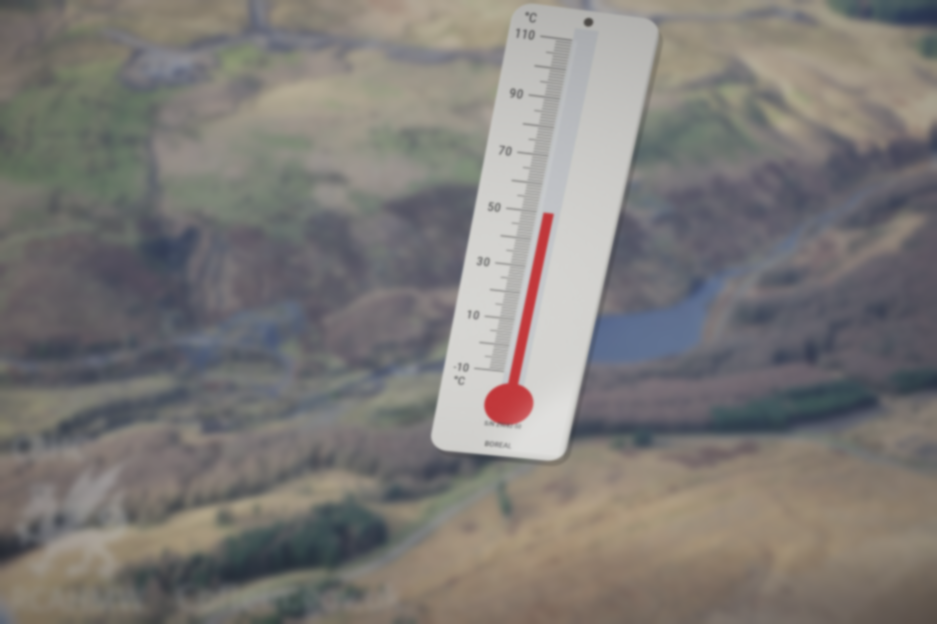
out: 50 °C
